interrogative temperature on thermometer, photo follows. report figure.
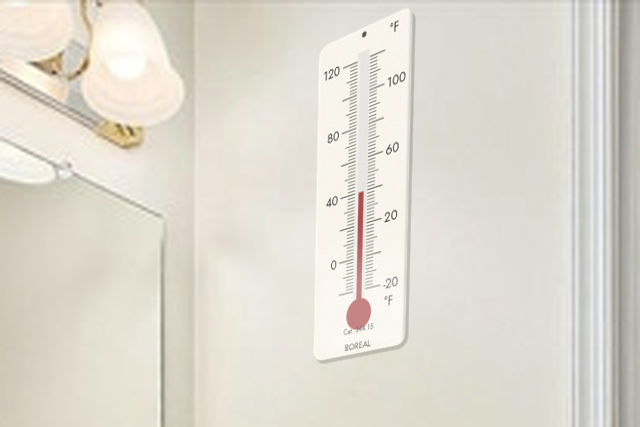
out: 40 °F
